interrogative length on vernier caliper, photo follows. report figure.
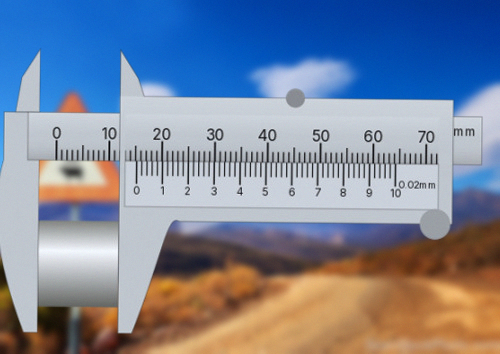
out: 15.2 mm
